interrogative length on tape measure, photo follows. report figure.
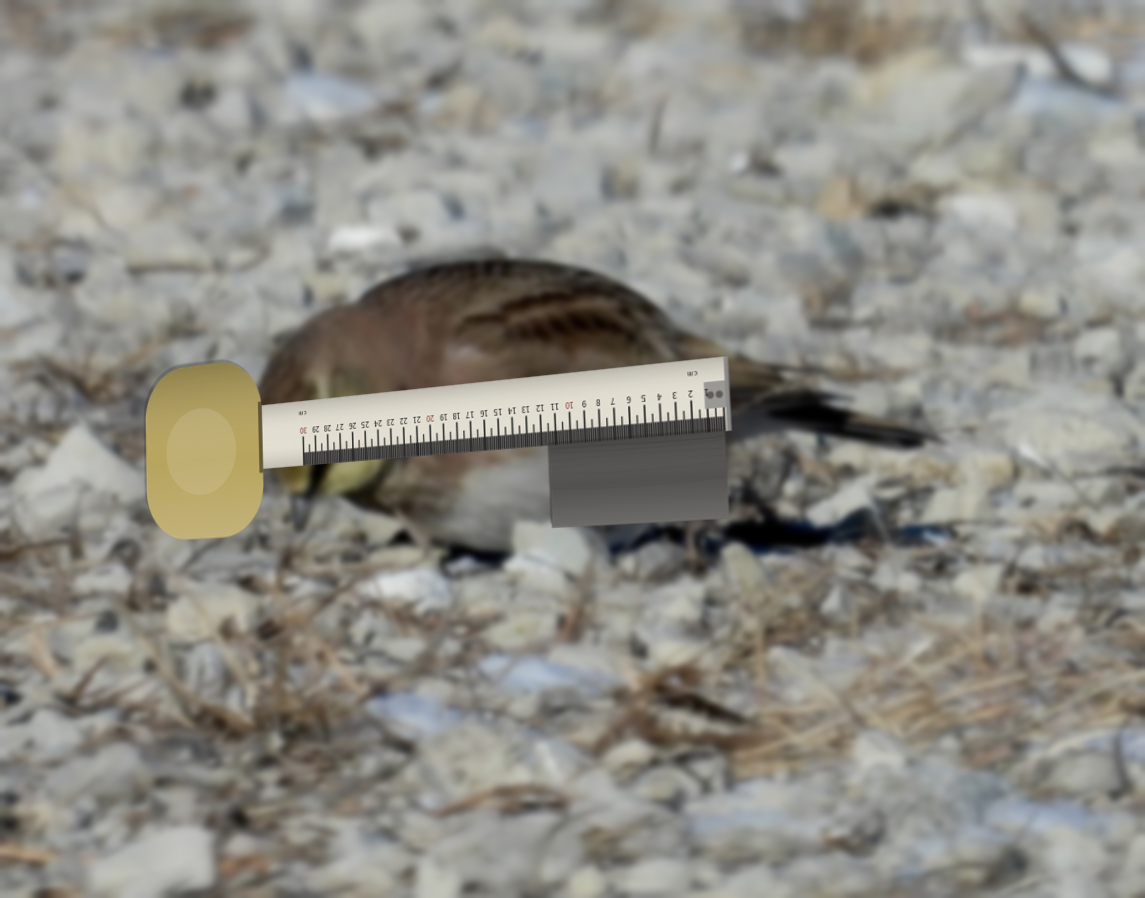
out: 11.5 cm
